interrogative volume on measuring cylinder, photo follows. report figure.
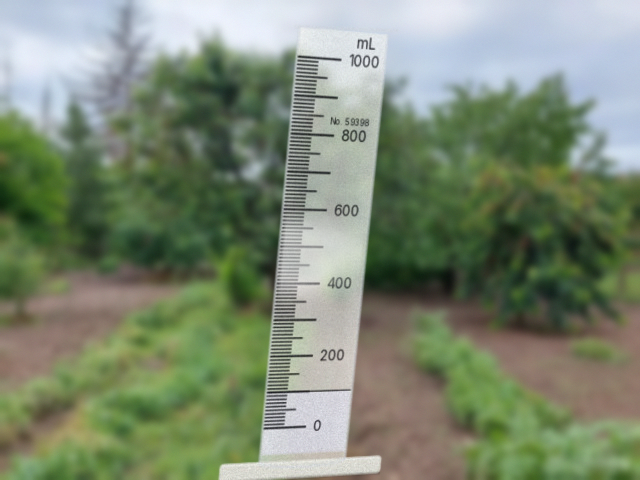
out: 100 mL
